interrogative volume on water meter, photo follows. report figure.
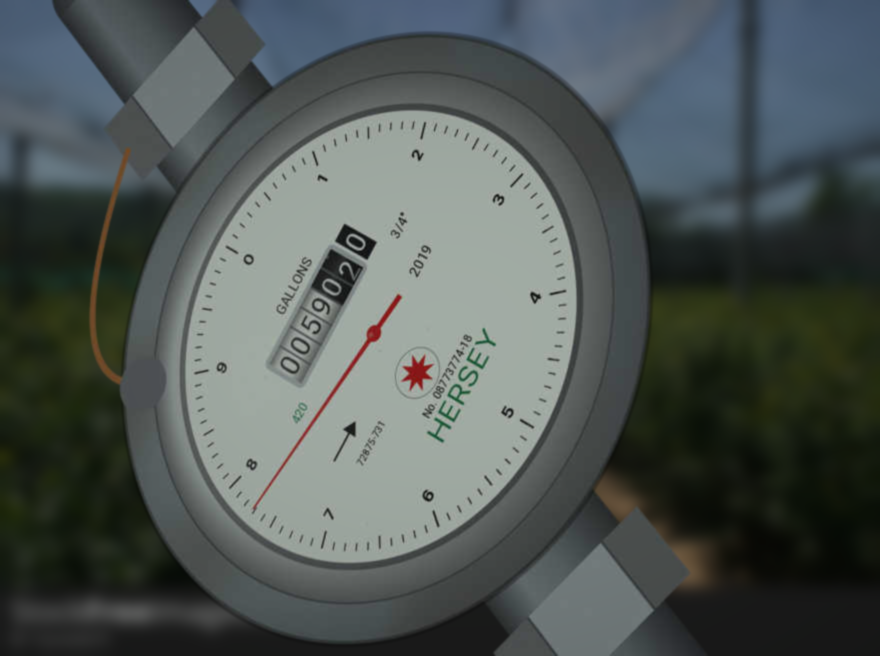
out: 59017.7 gal
